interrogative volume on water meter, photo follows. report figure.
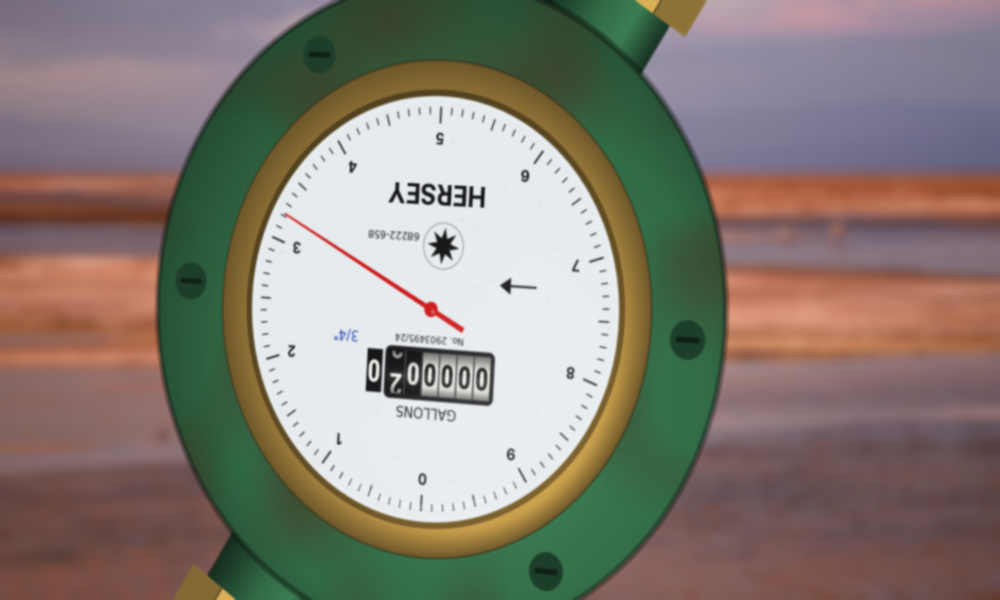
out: 23.2 gal
